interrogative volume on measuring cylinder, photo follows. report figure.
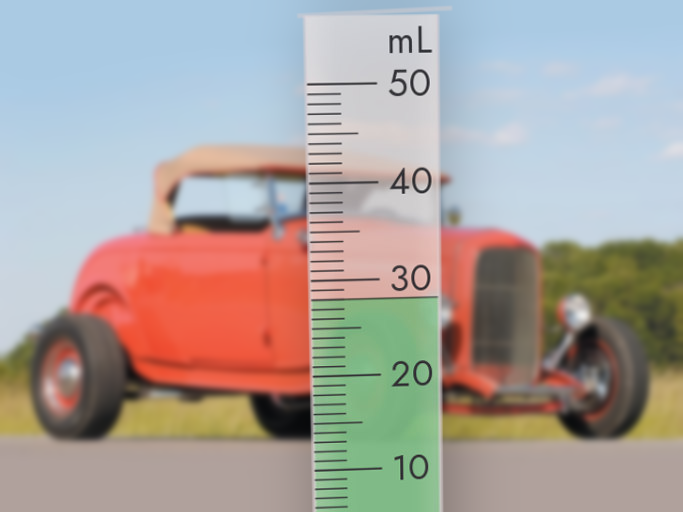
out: 28 mL
